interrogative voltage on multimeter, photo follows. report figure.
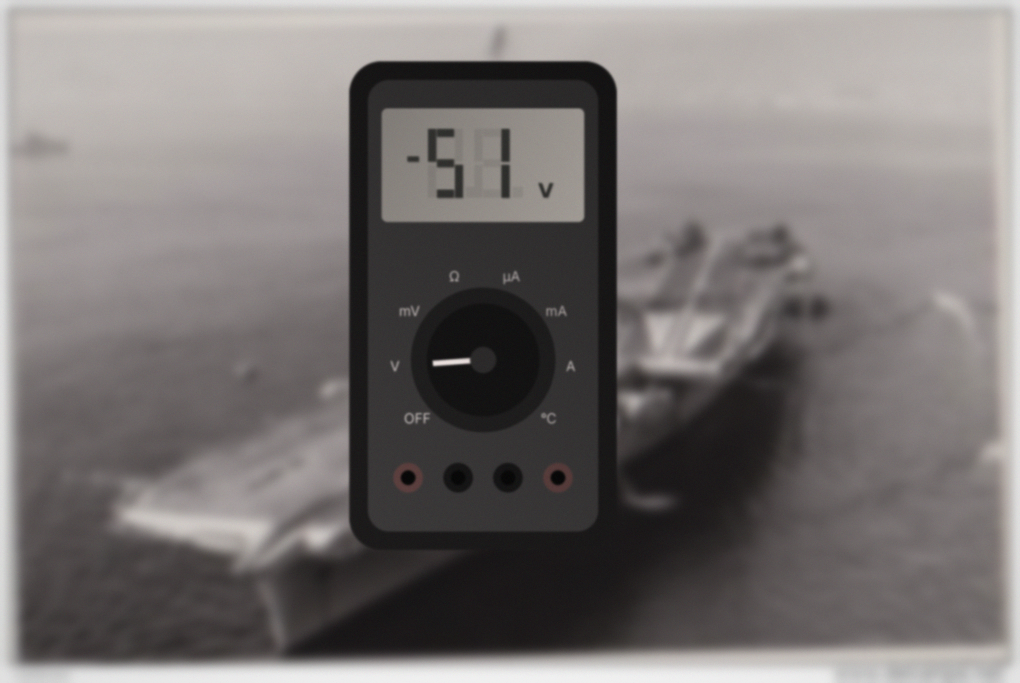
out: -51 V
